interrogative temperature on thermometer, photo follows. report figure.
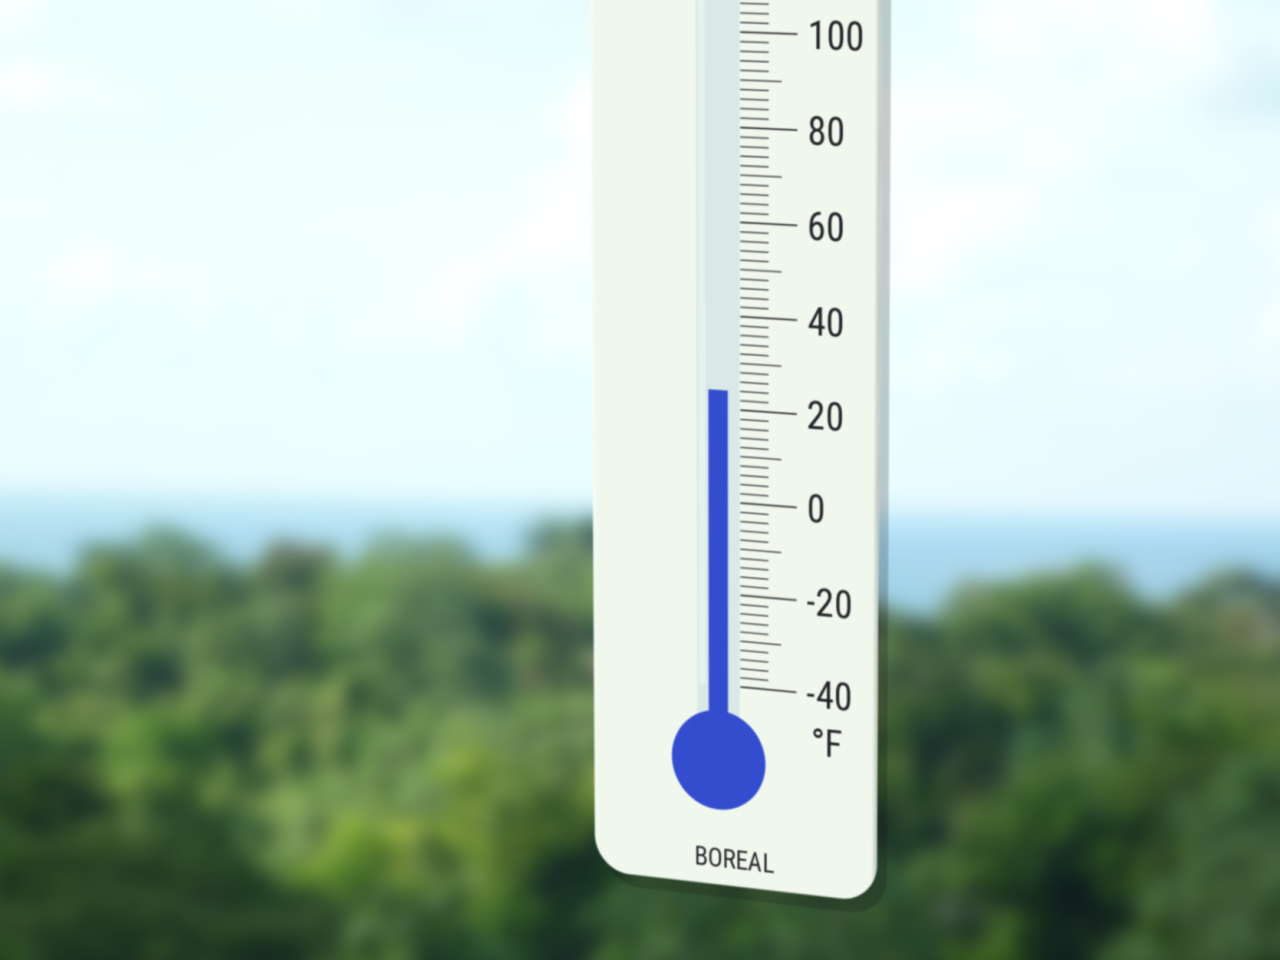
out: 24 °F
